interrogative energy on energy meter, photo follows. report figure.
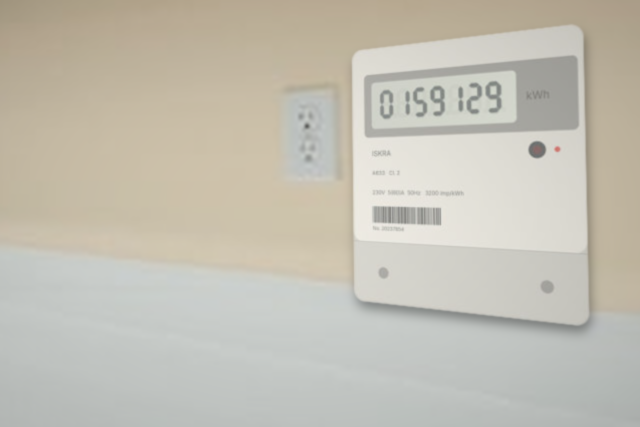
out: 159129 kWh
